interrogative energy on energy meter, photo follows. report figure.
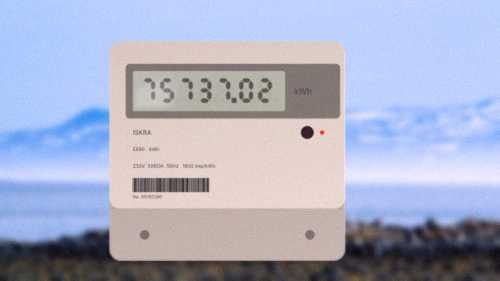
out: 75737.02 kWh
